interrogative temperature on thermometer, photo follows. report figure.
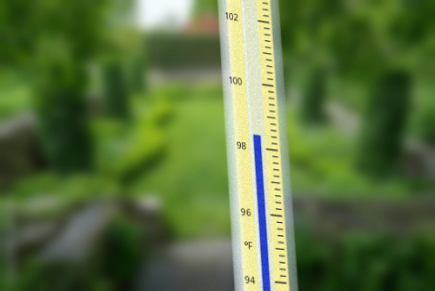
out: 98.4 °F
